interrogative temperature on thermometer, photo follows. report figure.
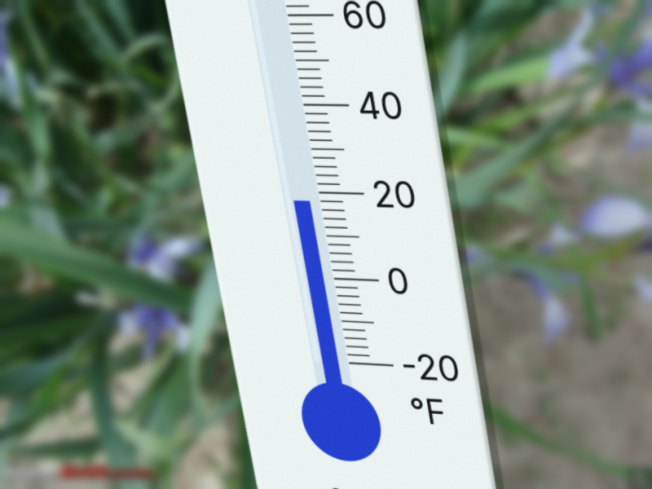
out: 18 °F
